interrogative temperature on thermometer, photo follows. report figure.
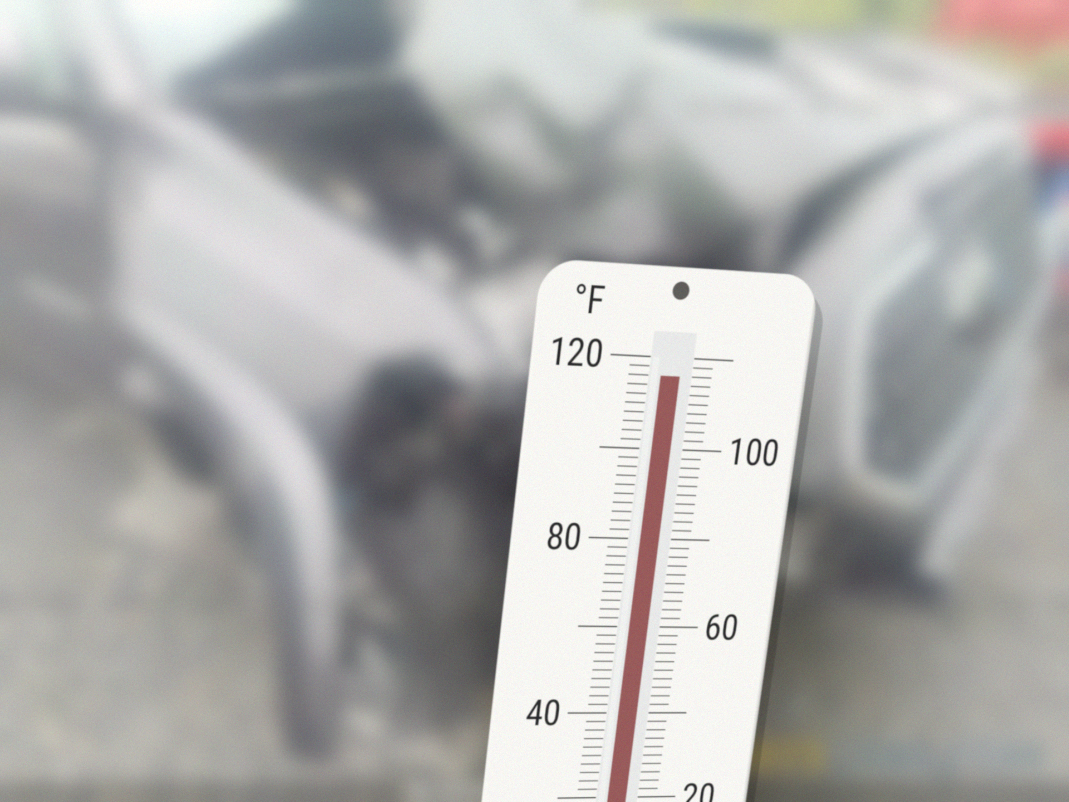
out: 116 °F
